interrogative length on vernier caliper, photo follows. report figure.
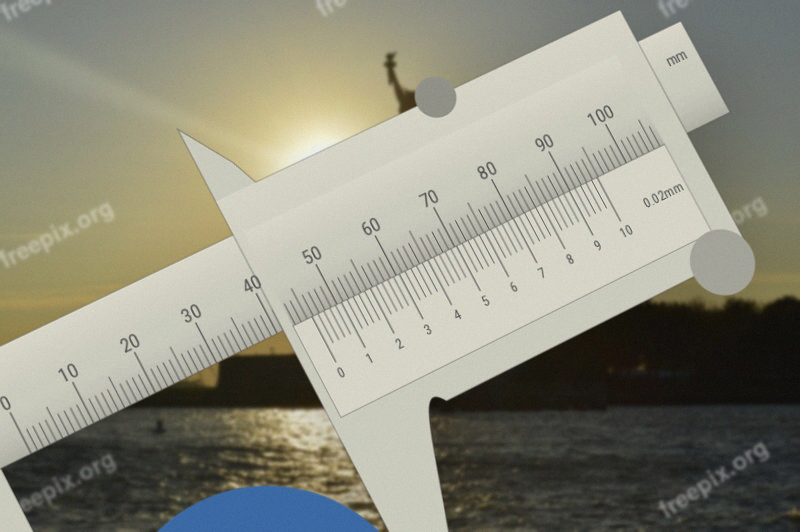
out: 45.8 mm
